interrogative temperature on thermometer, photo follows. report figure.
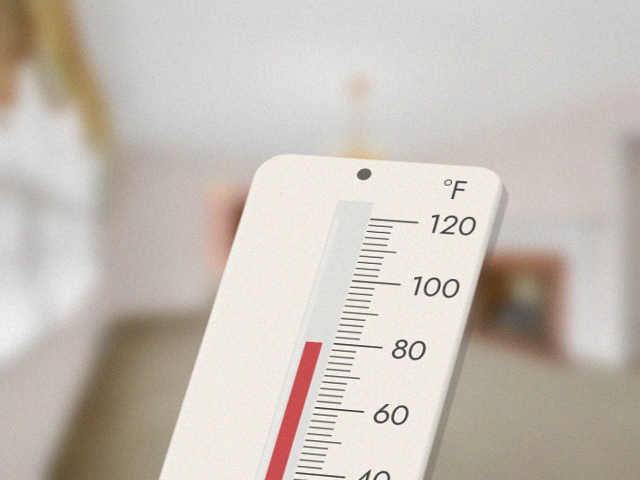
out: 80 °F
